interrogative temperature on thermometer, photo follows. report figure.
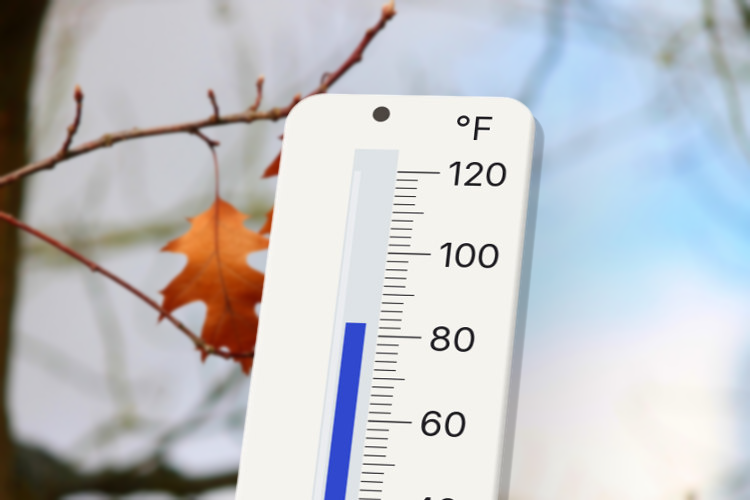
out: 83 °F
